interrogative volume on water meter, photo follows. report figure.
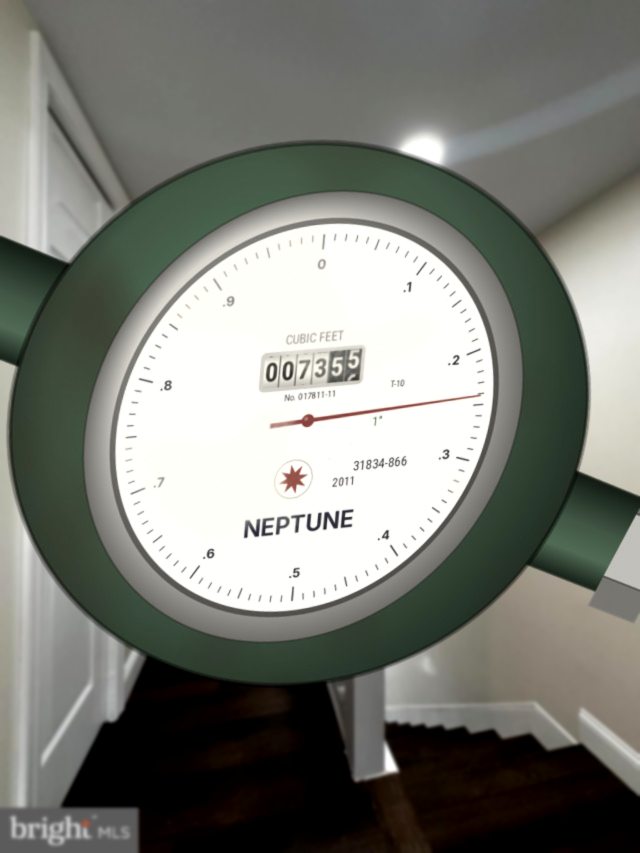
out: 7355.24 ft³
